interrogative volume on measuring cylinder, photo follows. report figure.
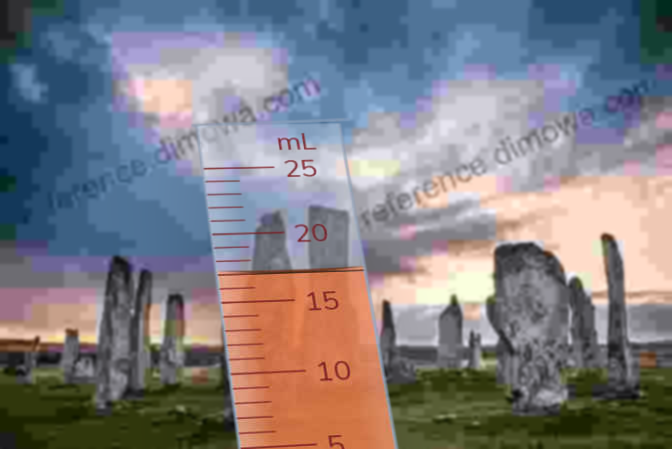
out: 17 mL
